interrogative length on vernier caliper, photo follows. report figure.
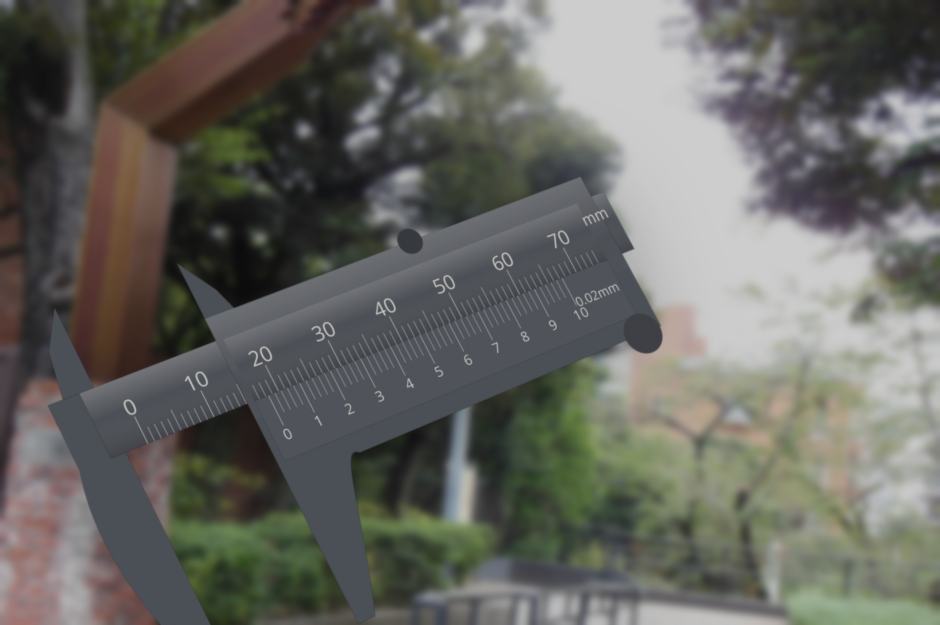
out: 18.4 mm
